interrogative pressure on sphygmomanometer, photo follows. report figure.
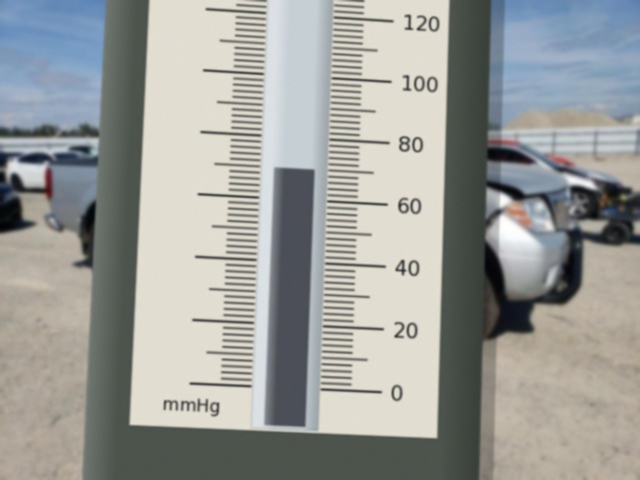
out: 70 mmHg
